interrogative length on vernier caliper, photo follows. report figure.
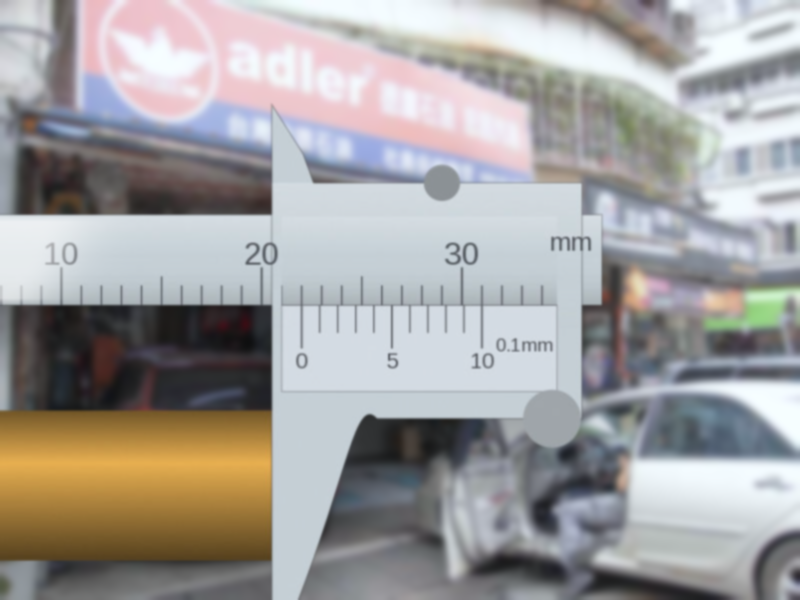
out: 22.0 mm
